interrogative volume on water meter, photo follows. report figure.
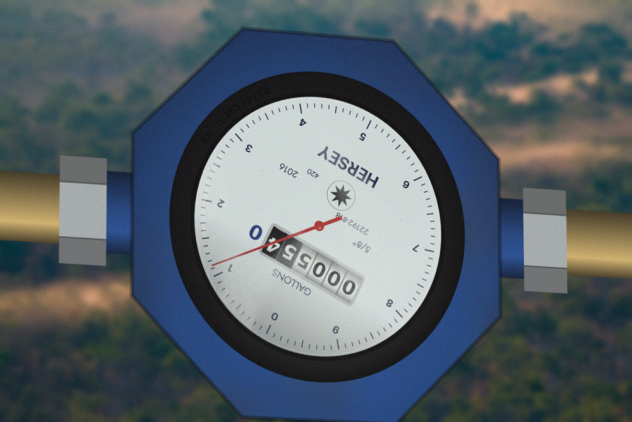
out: 5541.1 gal
